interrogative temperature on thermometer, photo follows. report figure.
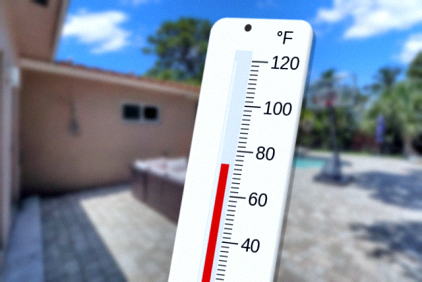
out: 74 °F
